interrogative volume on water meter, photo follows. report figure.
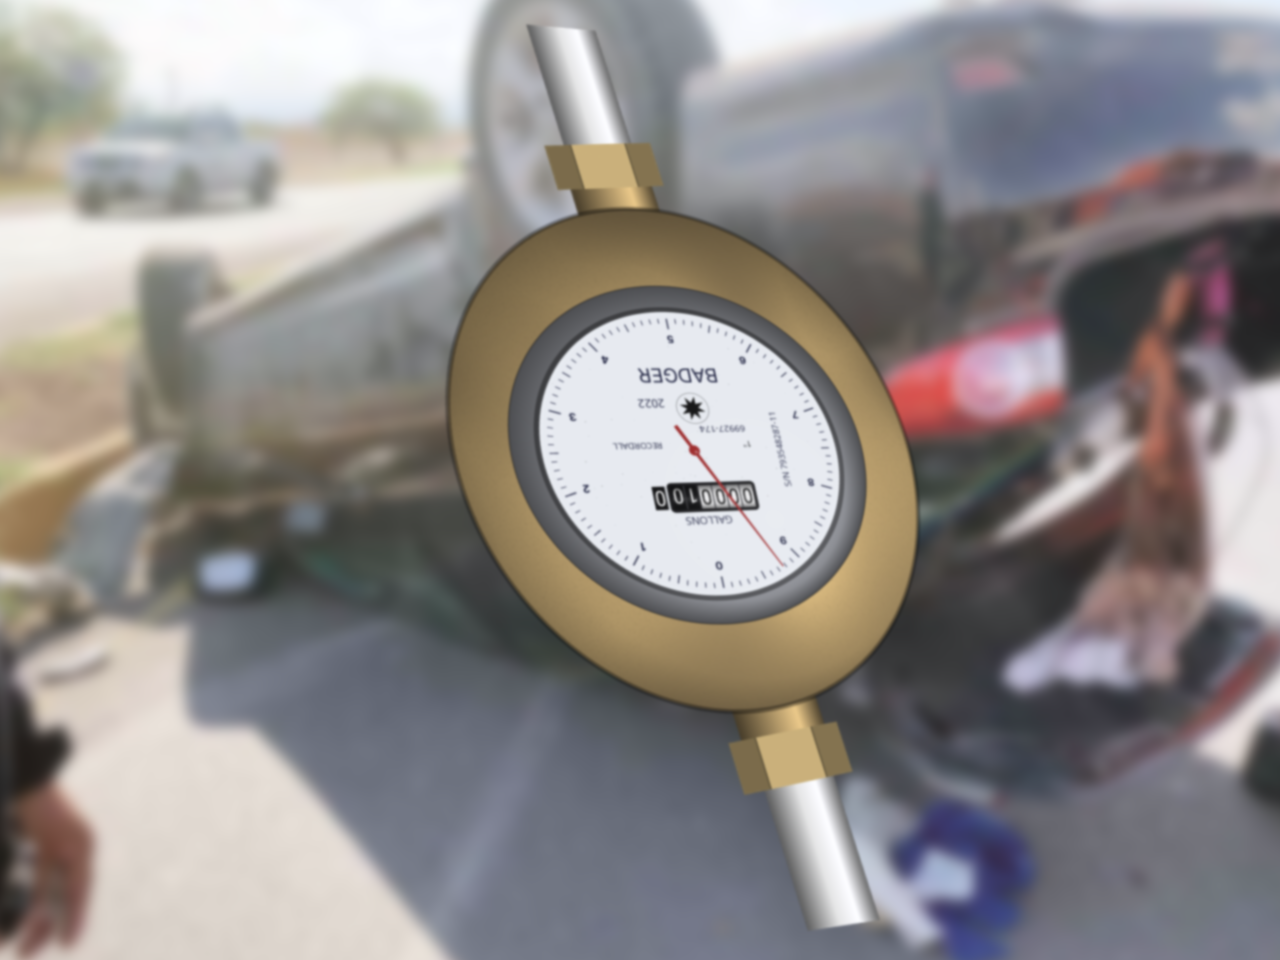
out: 99.2 gal
